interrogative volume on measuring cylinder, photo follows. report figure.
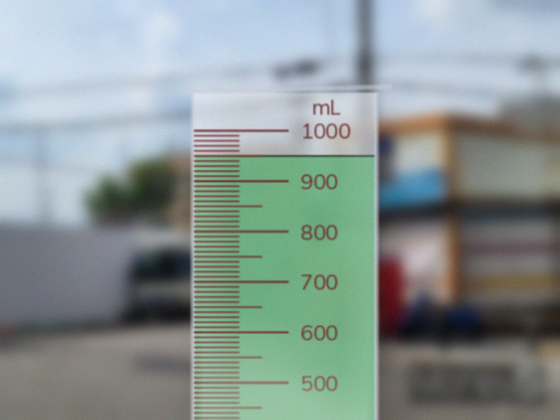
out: 950 mL
